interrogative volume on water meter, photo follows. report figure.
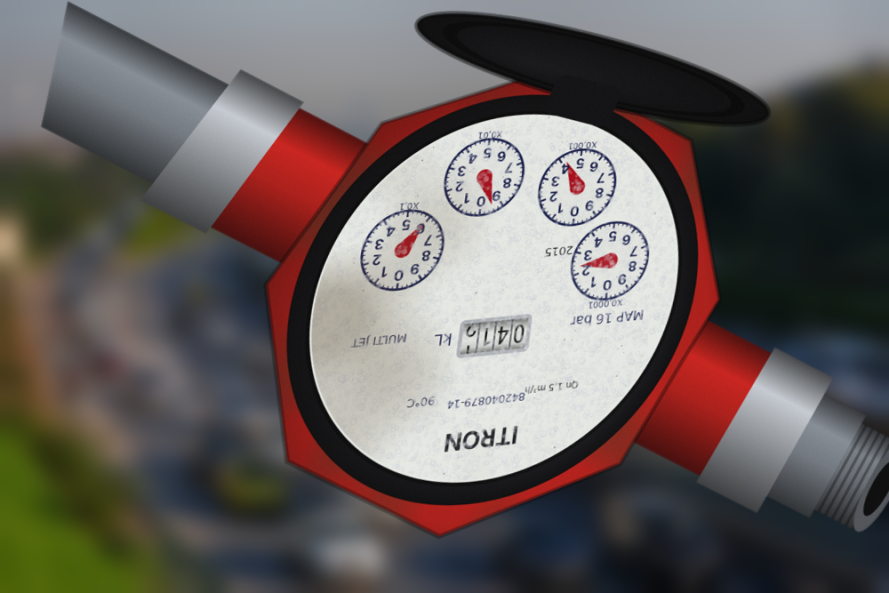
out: 411.5942 kL
